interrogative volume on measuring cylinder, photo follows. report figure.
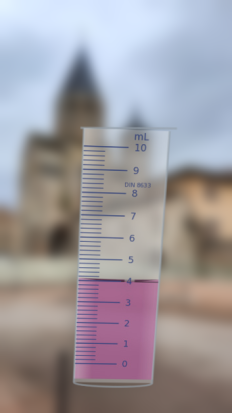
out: 4 mL
